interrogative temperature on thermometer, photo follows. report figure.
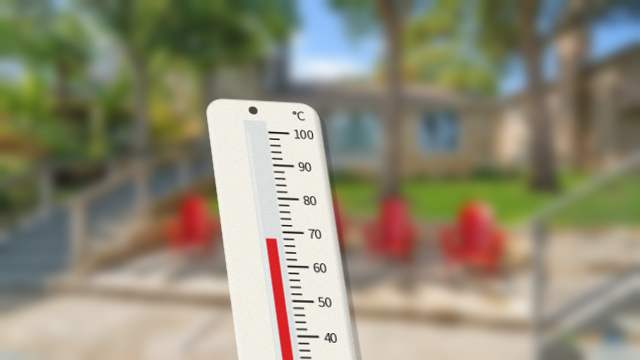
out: 68 °C
